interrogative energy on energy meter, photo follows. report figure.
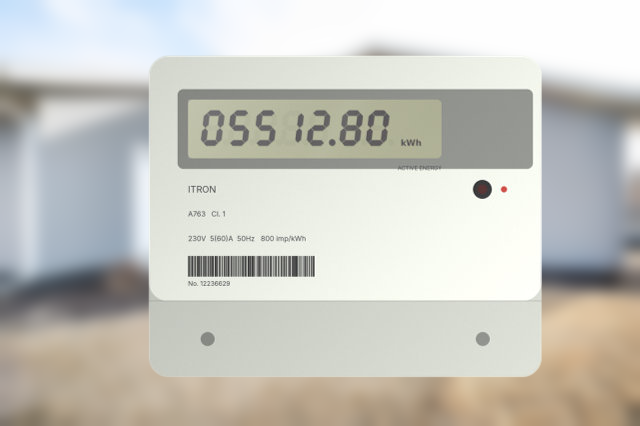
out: 5512.80 kWh
